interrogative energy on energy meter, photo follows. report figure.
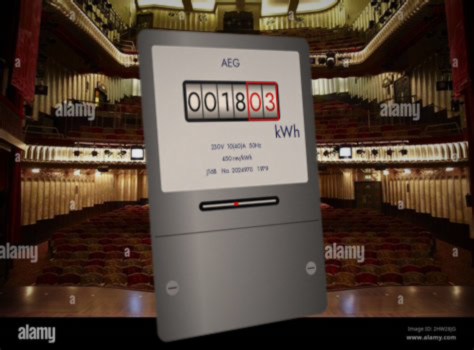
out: 18.03 kWh
